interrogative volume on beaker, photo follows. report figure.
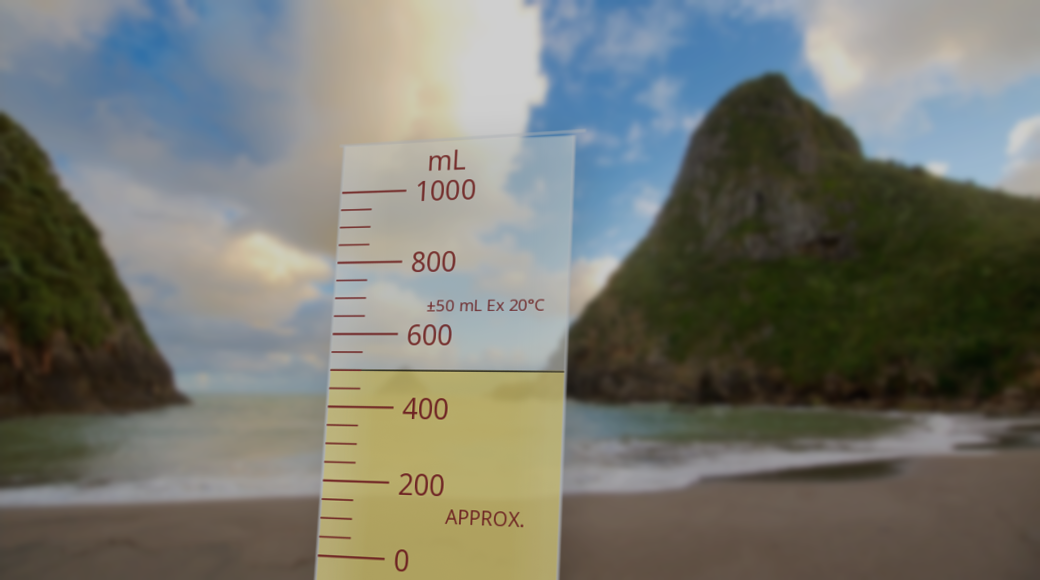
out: 500 mL
